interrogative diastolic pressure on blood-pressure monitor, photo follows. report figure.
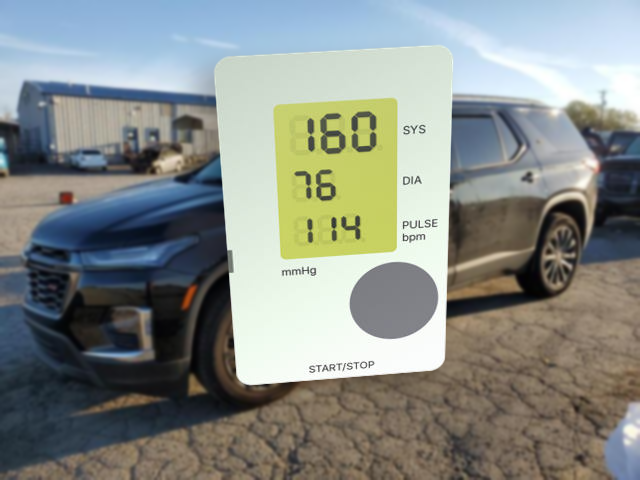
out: 76 mmHg
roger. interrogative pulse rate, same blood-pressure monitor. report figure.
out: 114 bpm
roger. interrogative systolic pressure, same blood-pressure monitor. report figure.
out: 160 mmHg
